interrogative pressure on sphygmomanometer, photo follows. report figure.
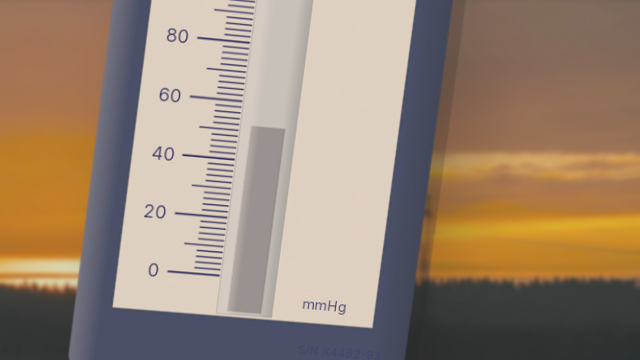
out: 52 mmHg
